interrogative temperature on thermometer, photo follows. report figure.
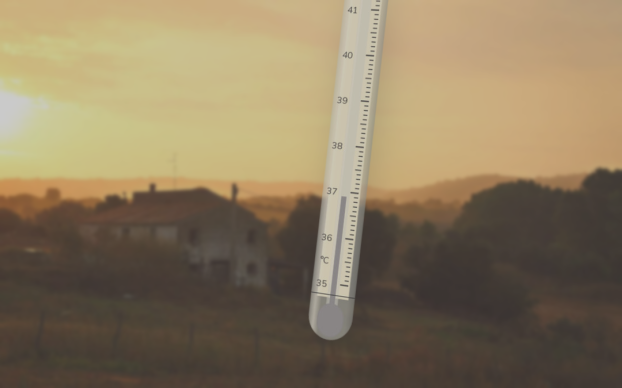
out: 36.9 °C
